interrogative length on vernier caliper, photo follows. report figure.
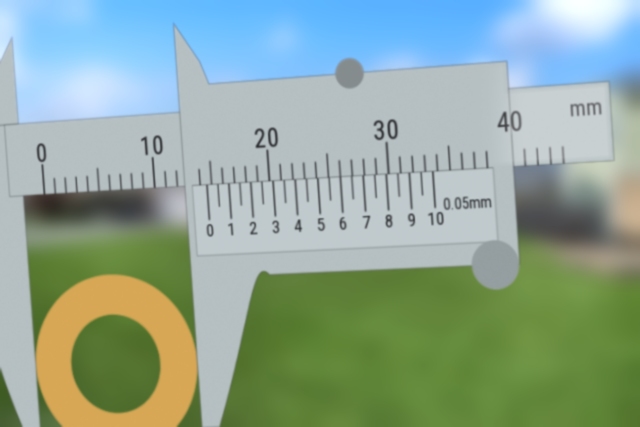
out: 14.6 mm
